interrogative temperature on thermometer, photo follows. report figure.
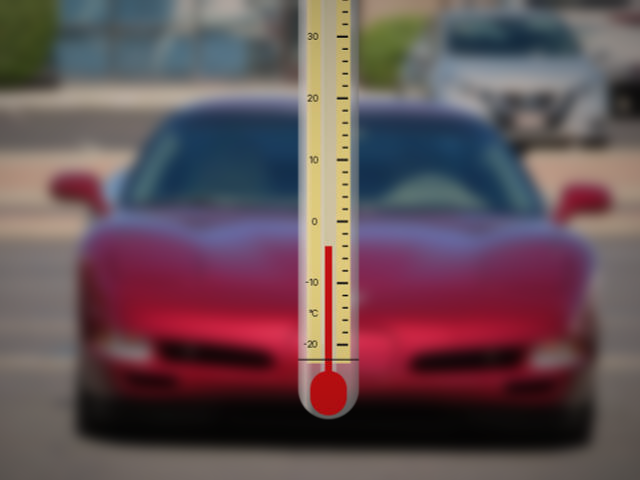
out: -4 °C
